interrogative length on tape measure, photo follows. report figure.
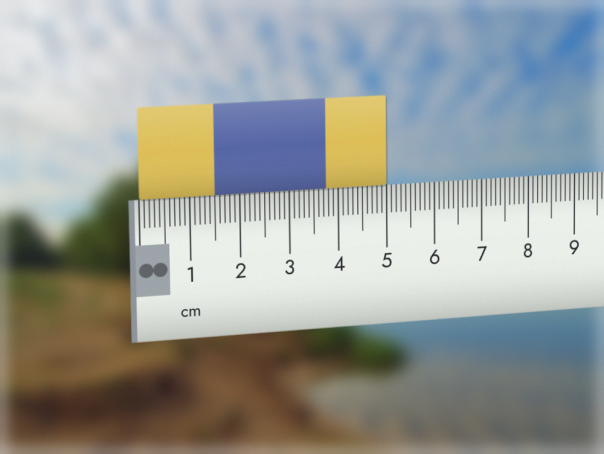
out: 5 cm
